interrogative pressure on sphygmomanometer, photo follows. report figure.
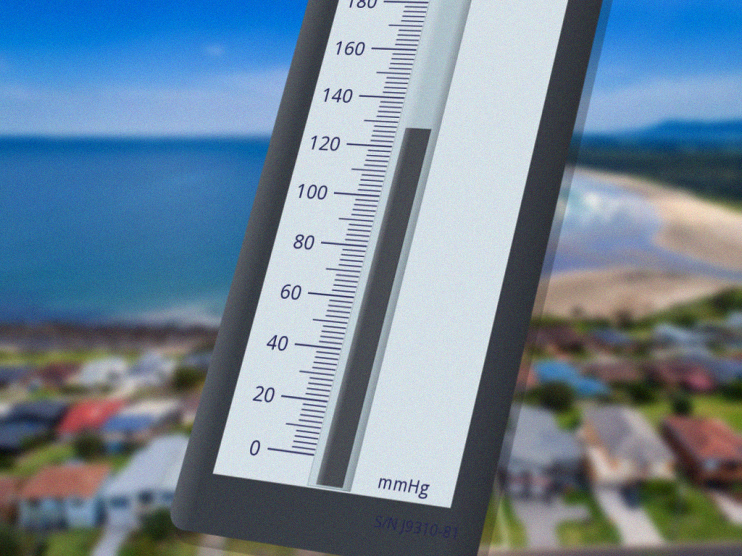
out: 128 mmHg
